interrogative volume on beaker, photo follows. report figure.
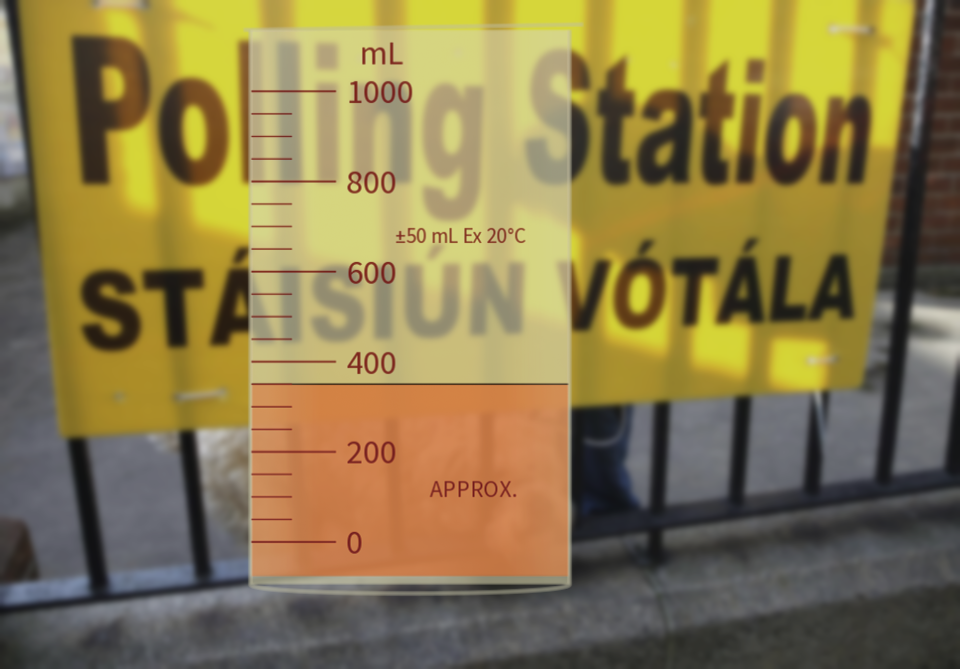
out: 350 mL
